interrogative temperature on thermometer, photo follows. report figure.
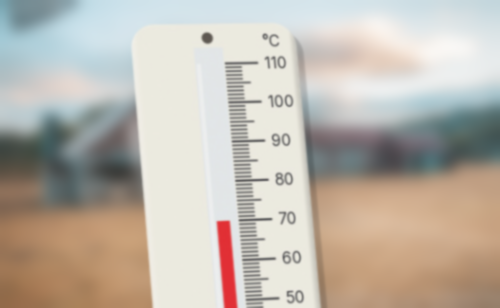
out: 70 °C
